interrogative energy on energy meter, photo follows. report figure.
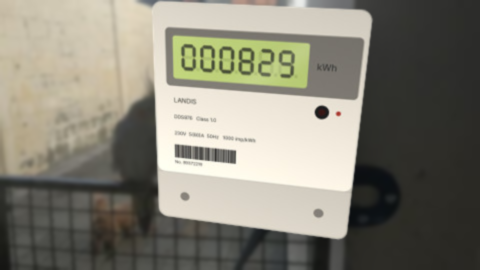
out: 829 kWh
